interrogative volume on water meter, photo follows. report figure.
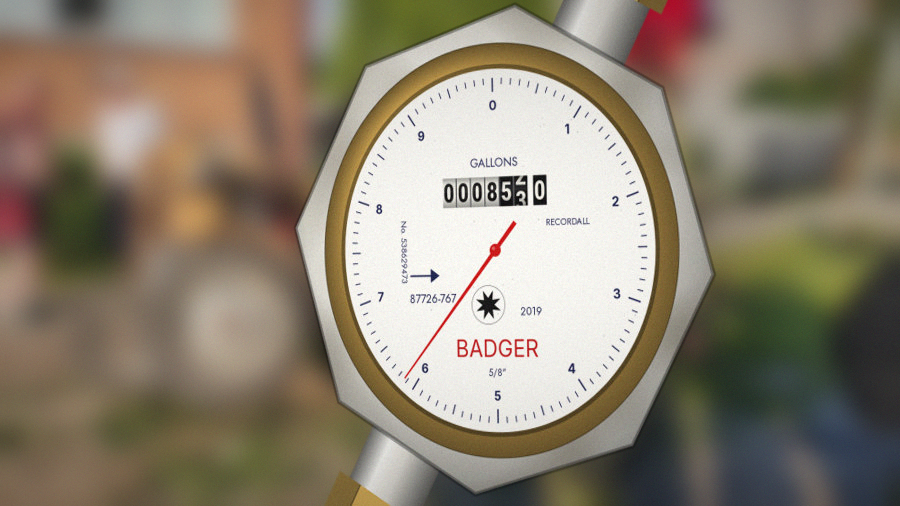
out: 8526.1 gal
